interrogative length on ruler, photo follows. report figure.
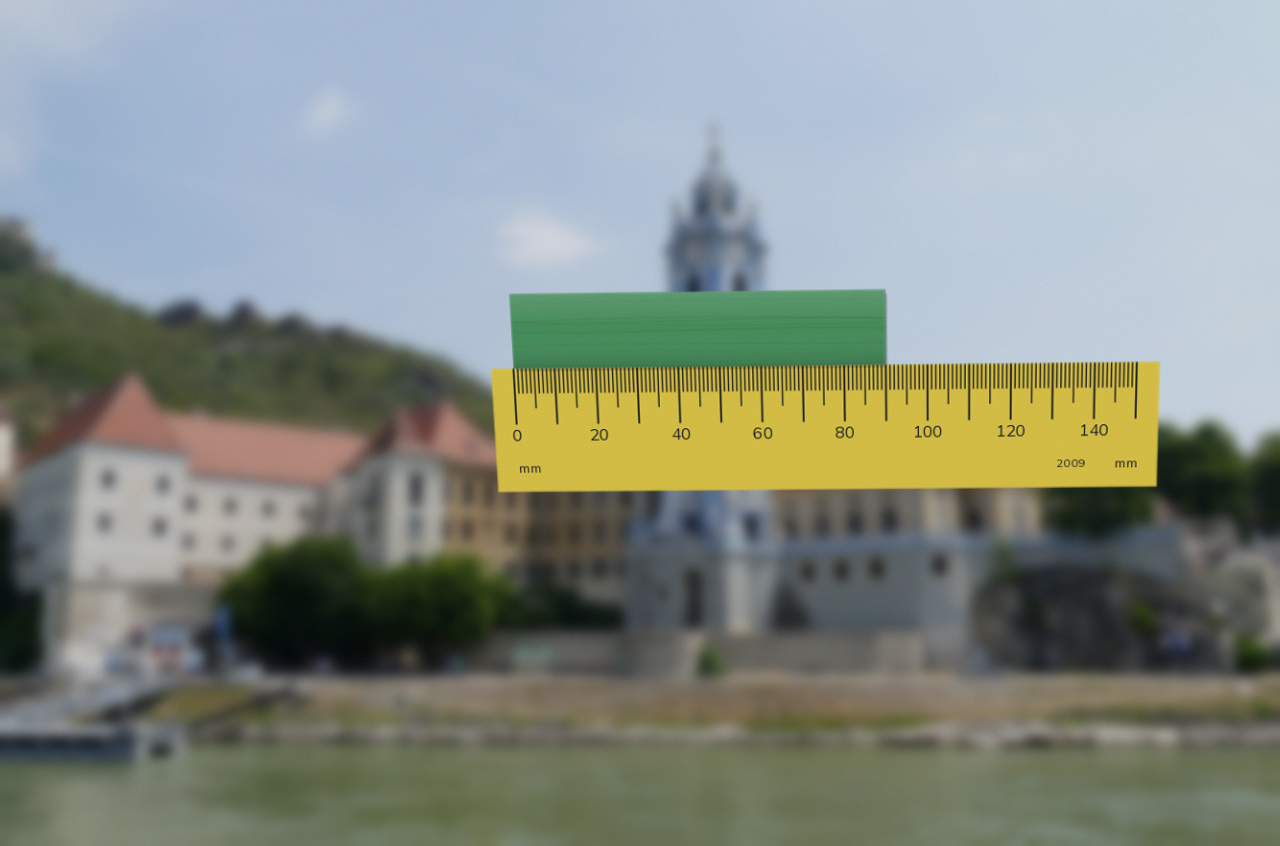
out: 90 mm
